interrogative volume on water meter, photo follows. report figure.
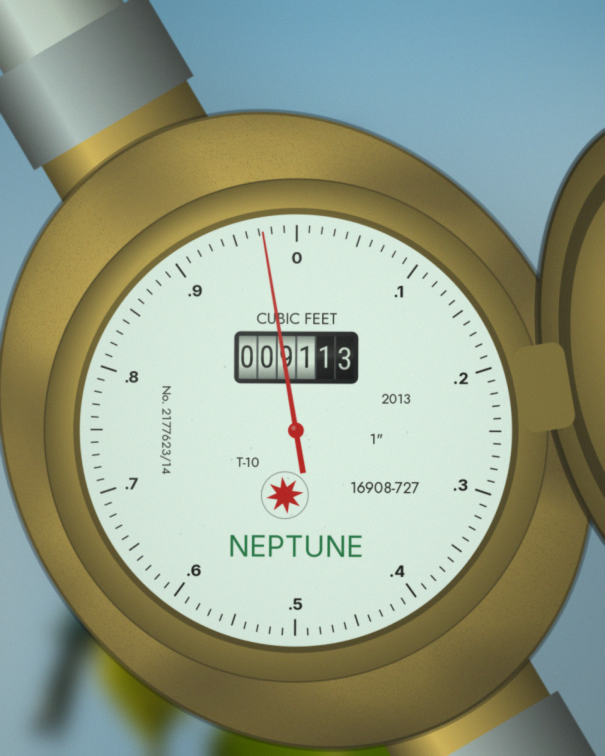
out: 9112.97 ft³
